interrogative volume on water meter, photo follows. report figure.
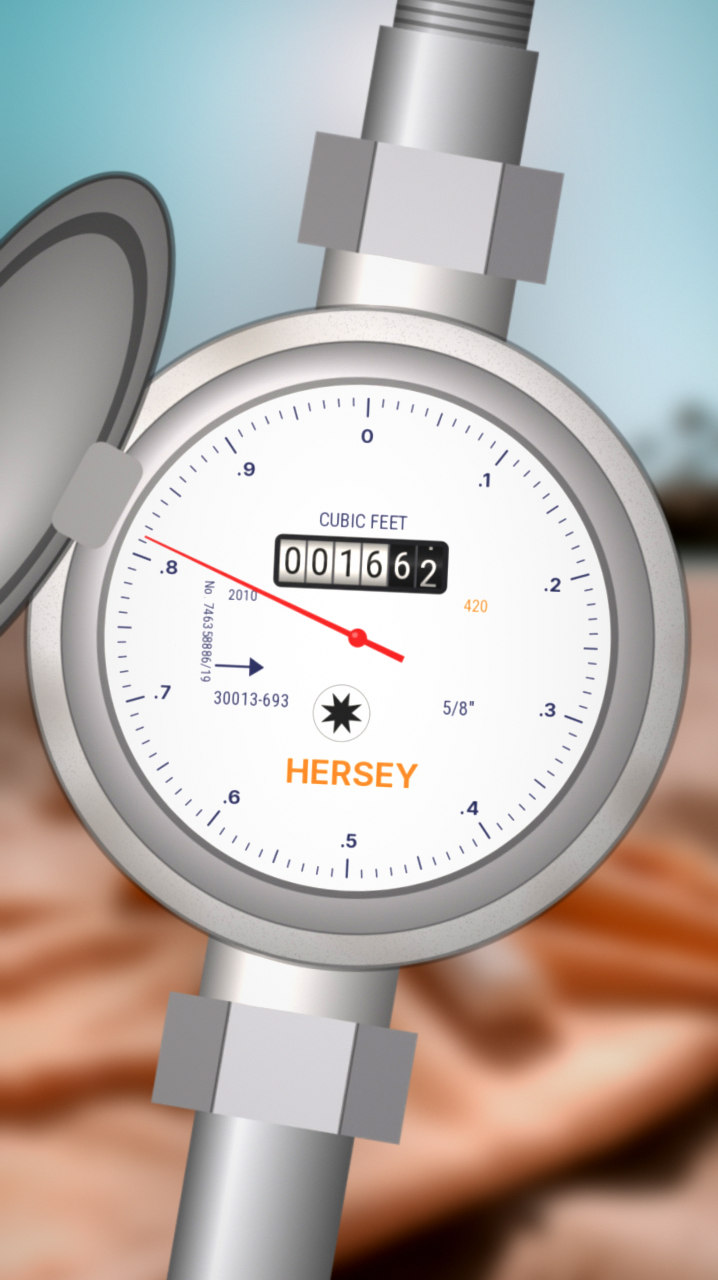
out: 1661.81 ft³
